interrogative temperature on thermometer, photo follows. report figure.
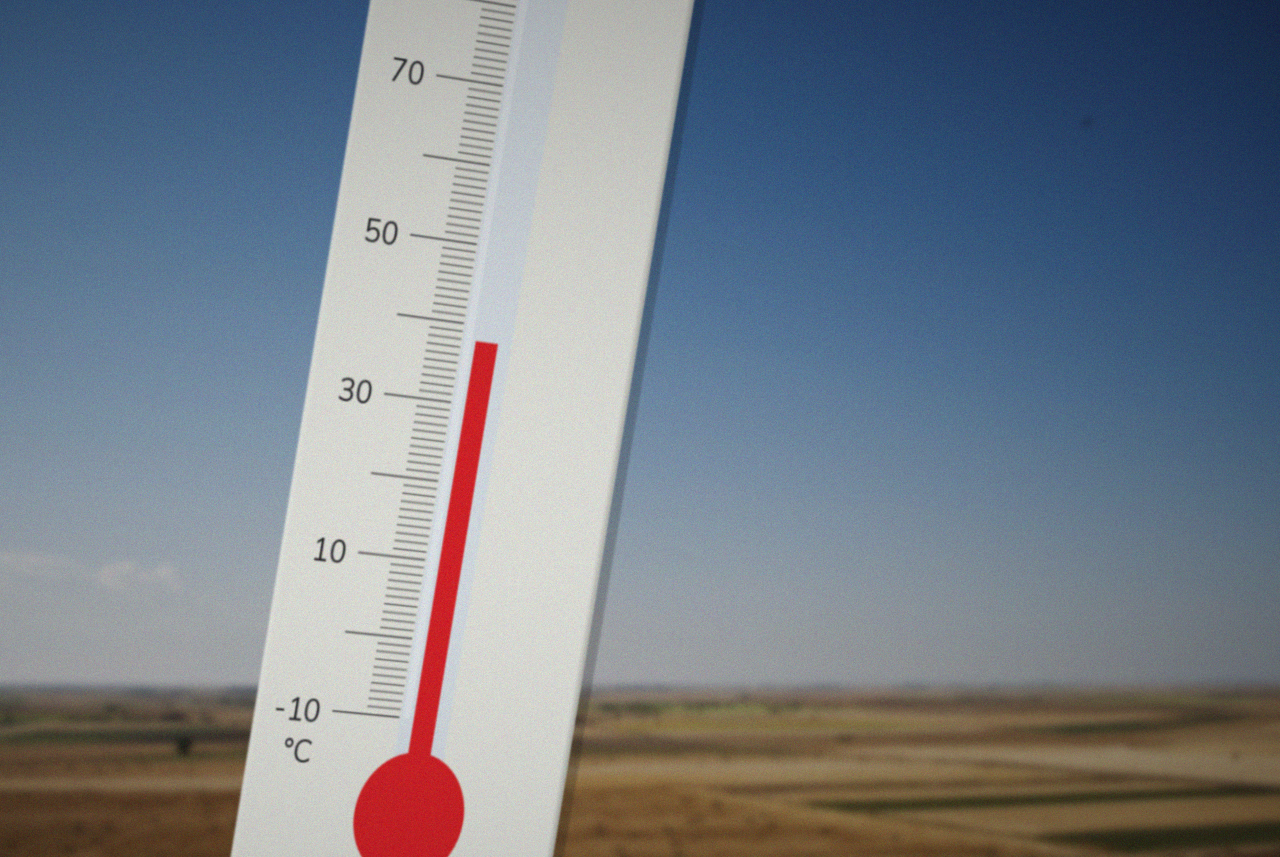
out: 38 °C
